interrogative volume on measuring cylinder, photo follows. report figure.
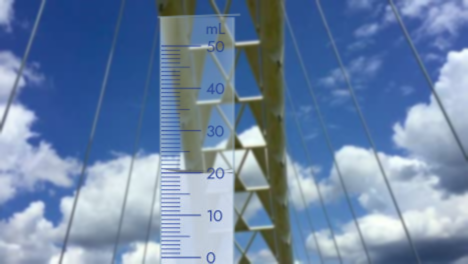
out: 20 mL
